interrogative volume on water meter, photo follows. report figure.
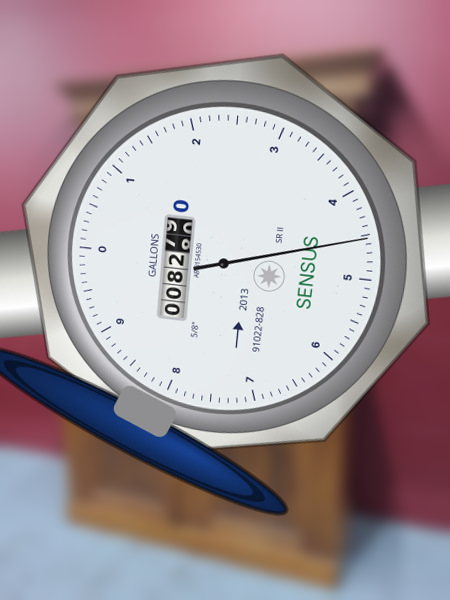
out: 82794.5 gal
